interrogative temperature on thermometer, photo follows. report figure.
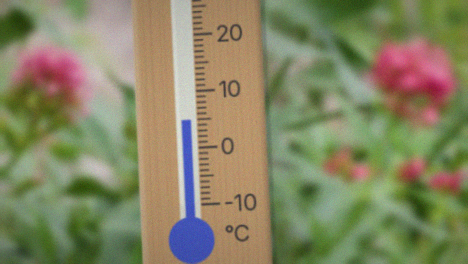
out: 5 °C
